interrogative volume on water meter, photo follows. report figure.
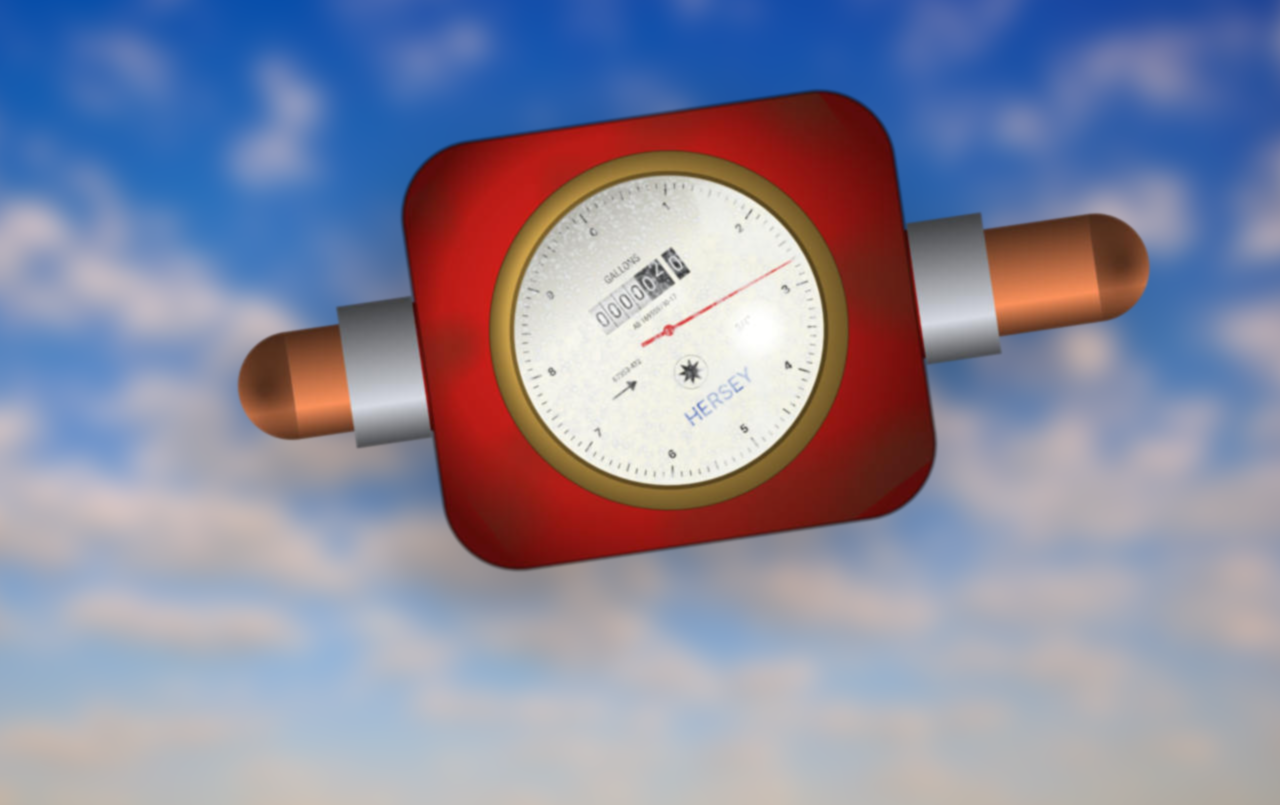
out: 22.7 gal
